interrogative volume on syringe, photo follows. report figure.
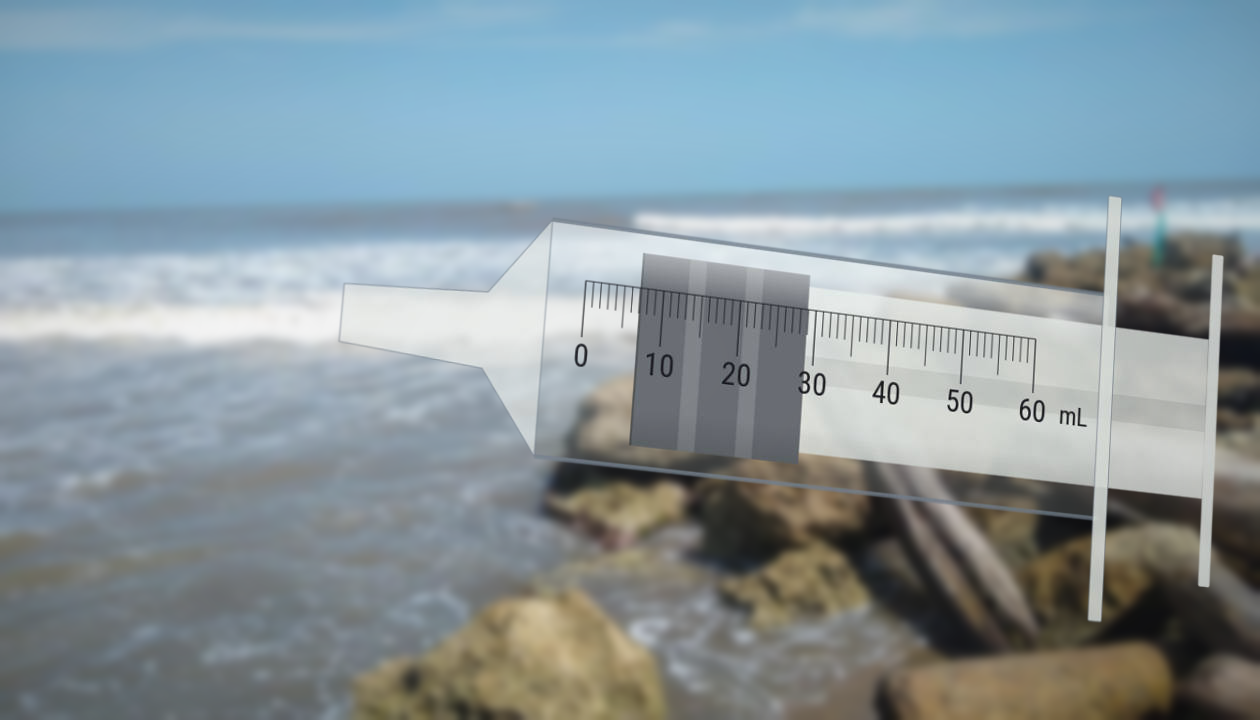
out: 7 mL
